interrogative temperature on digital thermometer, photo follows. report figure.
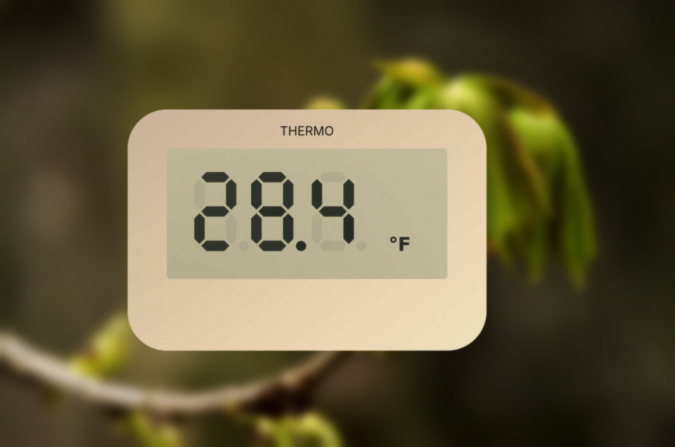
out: 28.4 °F
